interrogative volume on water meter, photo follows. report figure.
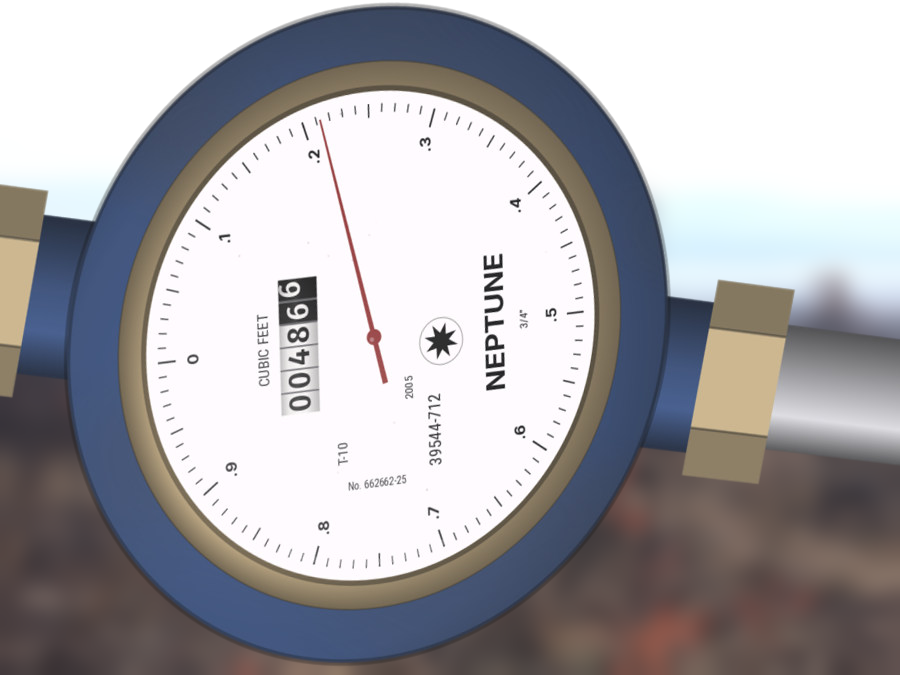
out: 4866.21 ft³
